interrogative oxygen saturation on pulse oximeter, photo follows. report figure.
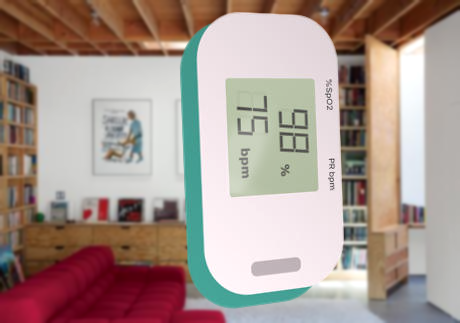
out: 98 %
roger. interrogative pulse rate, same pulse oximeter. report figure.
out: 75 bpm
